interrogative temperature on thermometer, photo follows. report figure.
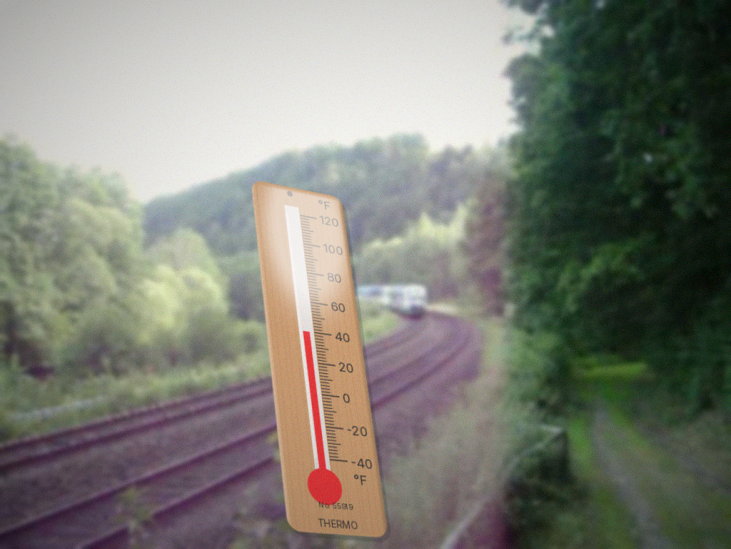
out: 40 °F
